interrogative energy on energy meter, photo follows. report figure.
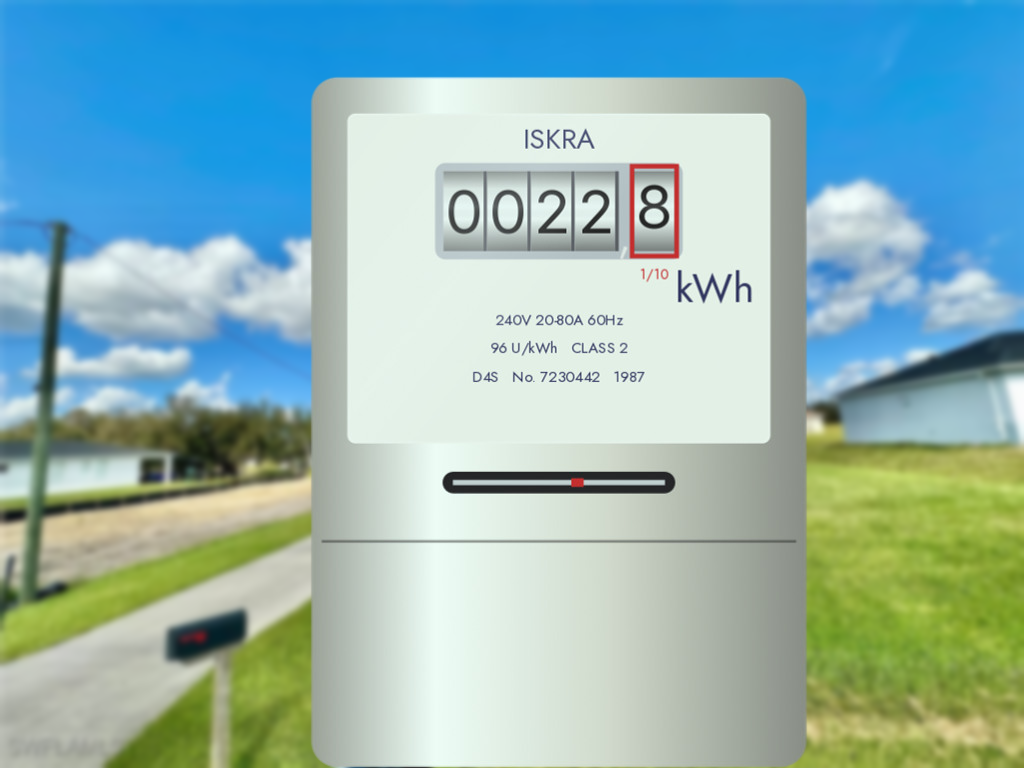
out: 22.8 kWh
